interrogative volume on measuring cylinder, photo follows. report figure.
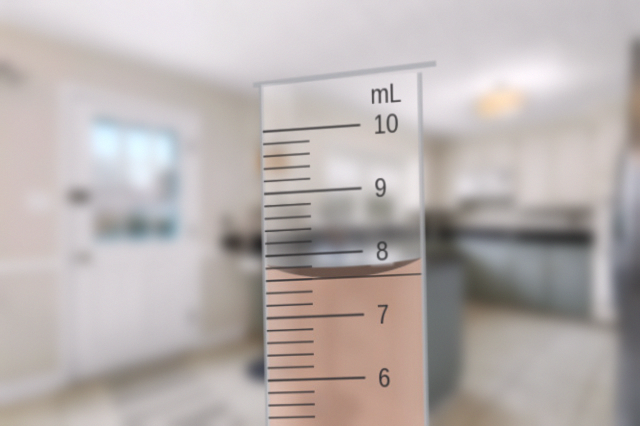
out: 7.6 mL
